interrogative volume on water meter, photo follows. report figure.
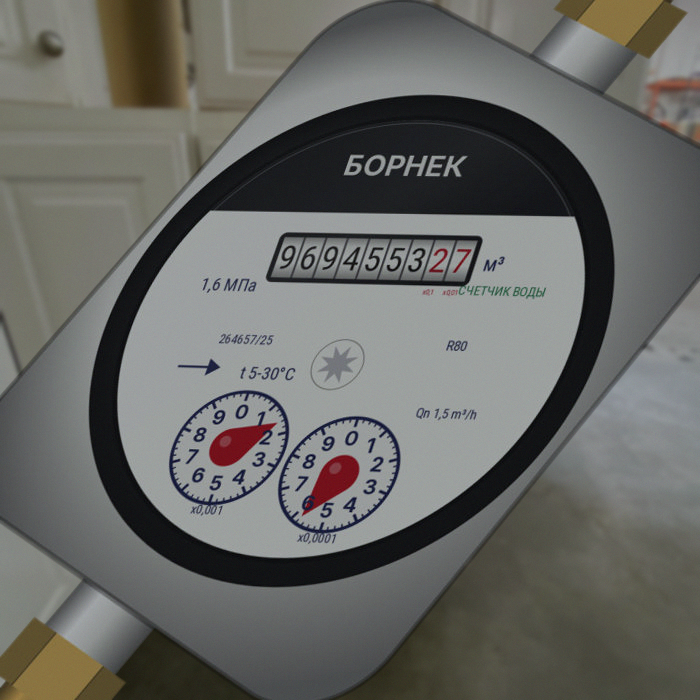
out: 9694553.2715 m³
